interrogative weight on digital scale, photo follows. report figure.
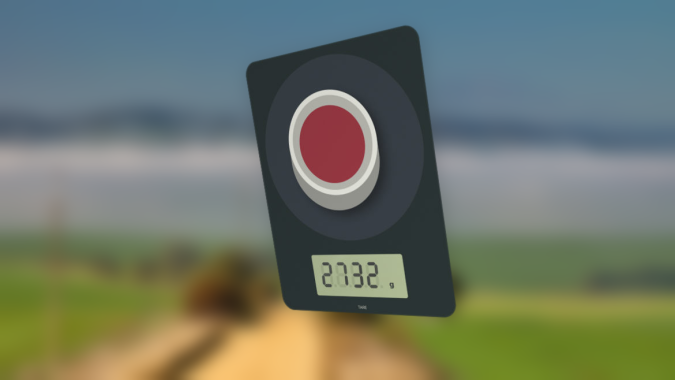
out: 2732 g
